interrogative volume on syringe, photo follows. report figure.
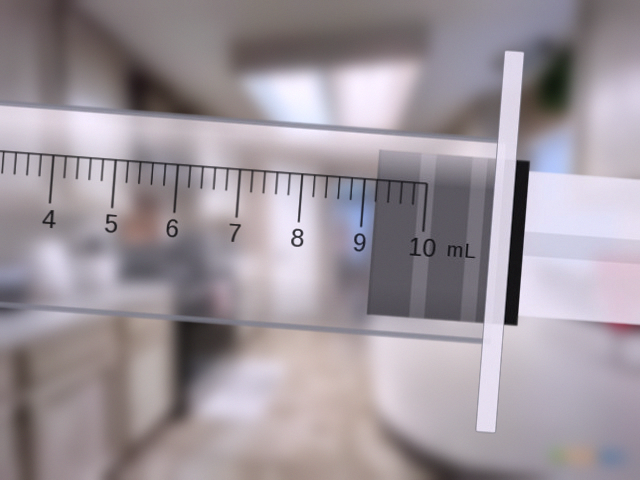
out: 9.2 mL
